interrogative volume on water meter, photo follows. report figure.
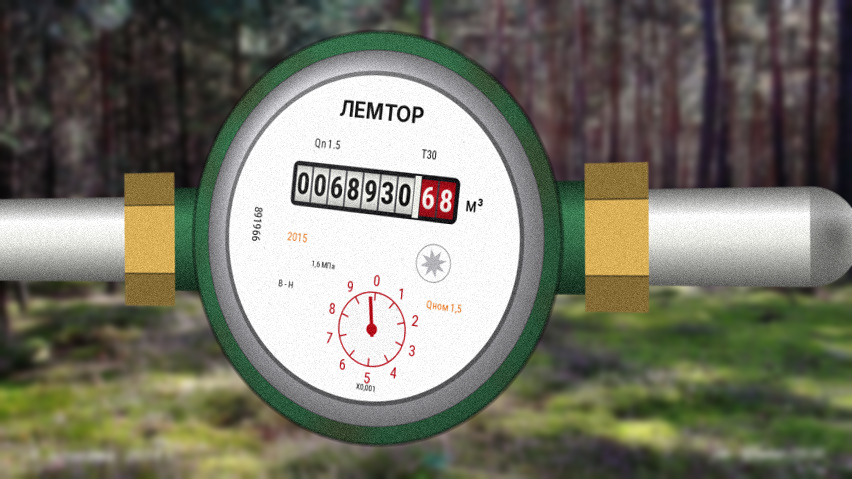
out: 68930.679 m³
